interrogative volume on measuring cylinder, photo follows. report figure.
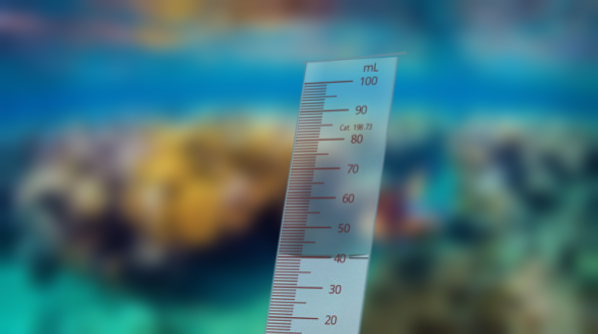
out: 40 mL
